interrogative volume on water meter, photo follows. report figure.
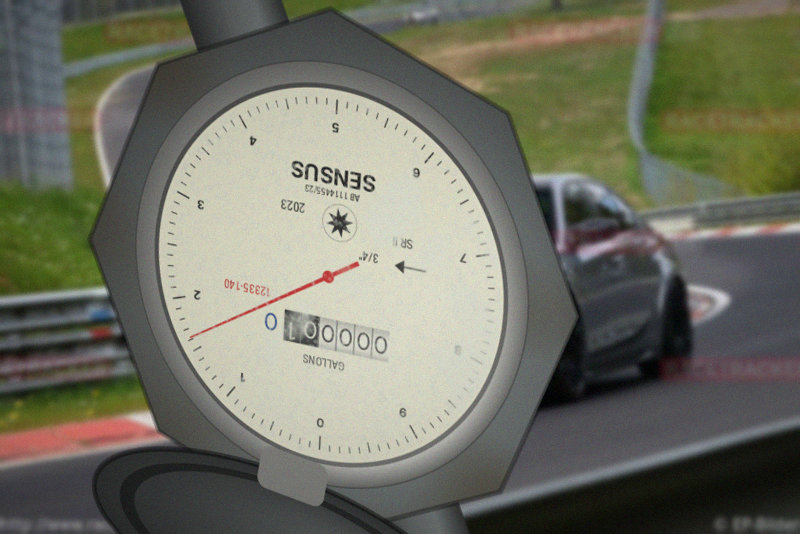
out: 11.6 gal
